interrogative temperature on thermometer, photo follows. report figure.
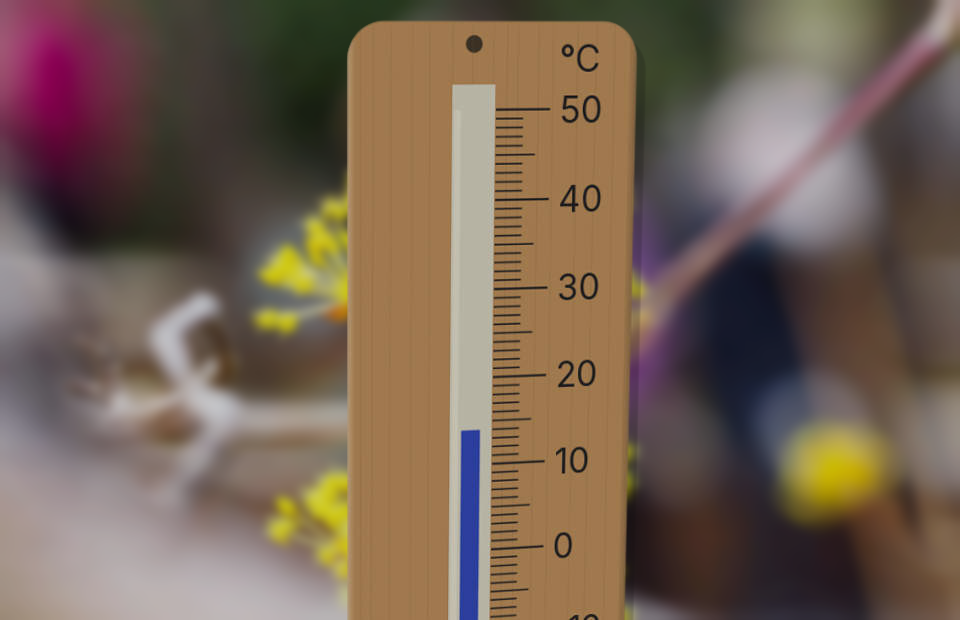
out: 14 °C
